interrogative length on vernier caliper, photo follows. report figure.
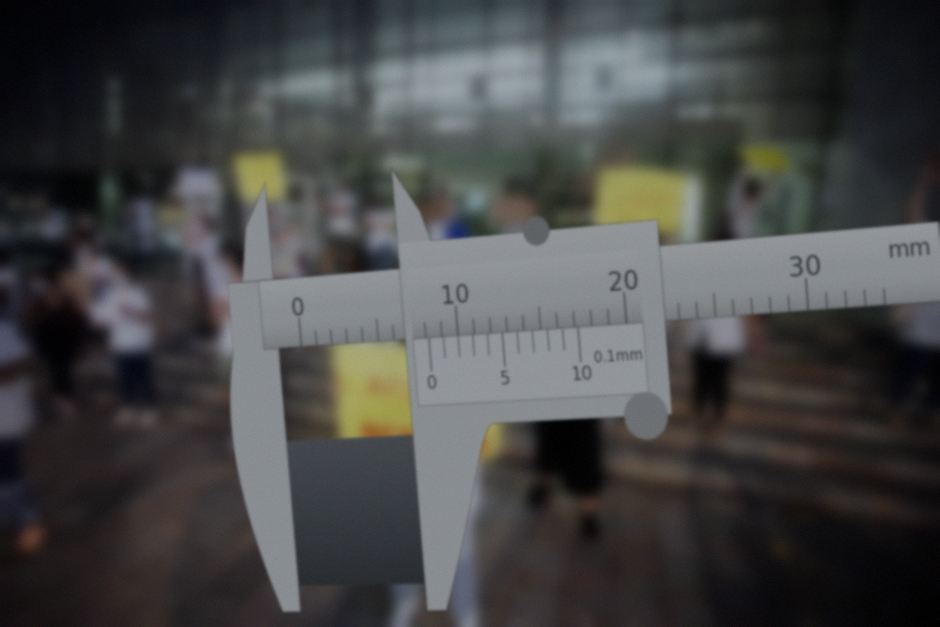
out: 8.2 mm
